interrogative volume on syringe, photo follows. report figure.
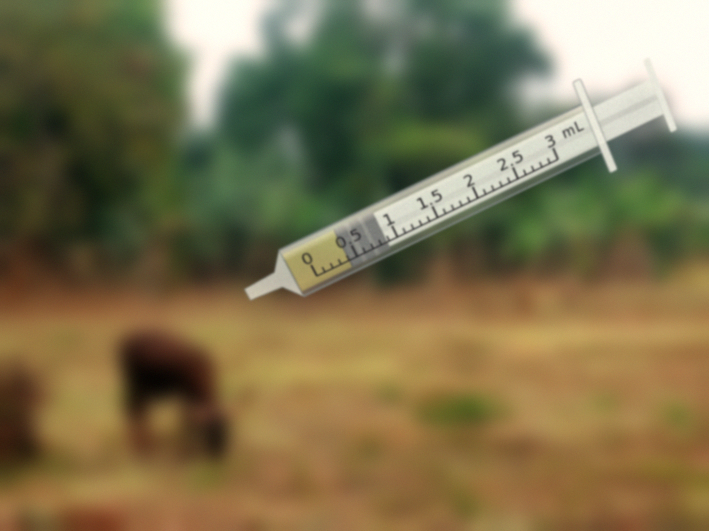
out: 0.4 mL
